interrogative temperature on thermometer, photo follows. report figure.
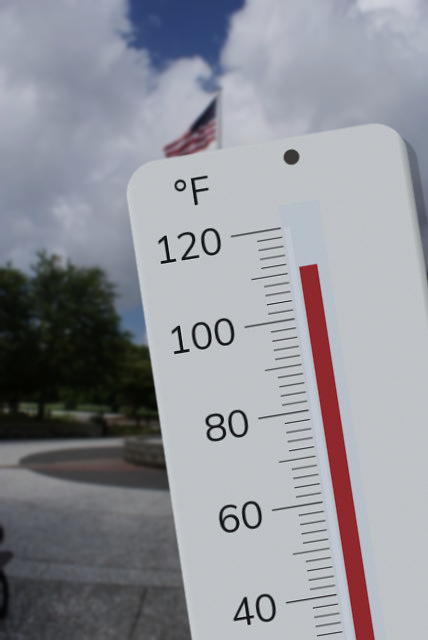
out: 111 °F
